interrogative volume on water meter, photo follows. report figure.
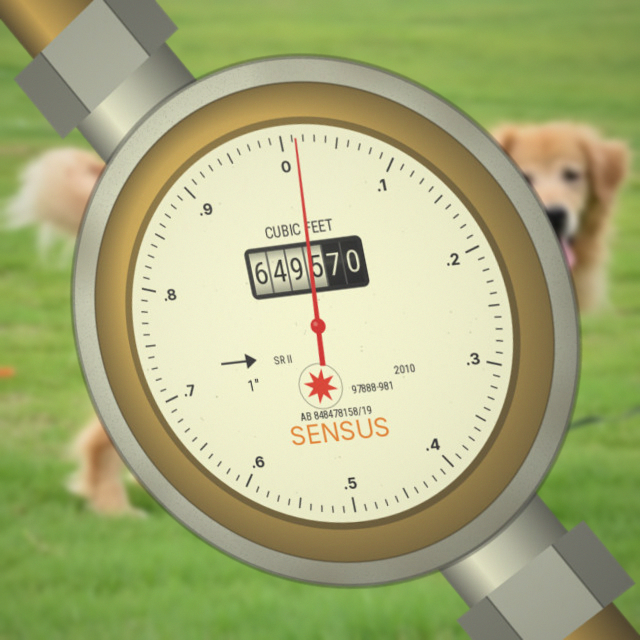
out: 649570.01 ft³
